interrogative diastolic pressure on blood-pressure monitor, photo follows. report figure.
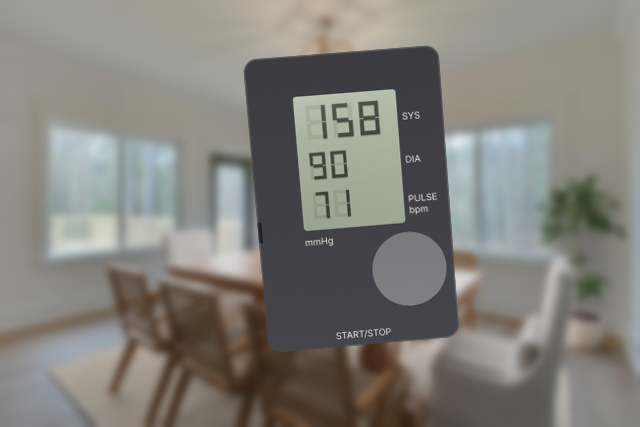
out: 90 mmHg
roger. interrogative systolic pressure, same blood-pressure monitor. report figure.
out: 158 mmHg
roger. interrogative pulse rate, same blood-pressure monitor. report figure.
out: 71 bpm
